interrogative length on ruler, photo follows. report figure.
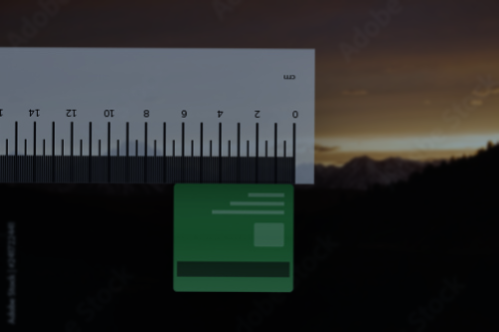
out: 6.5 cm
